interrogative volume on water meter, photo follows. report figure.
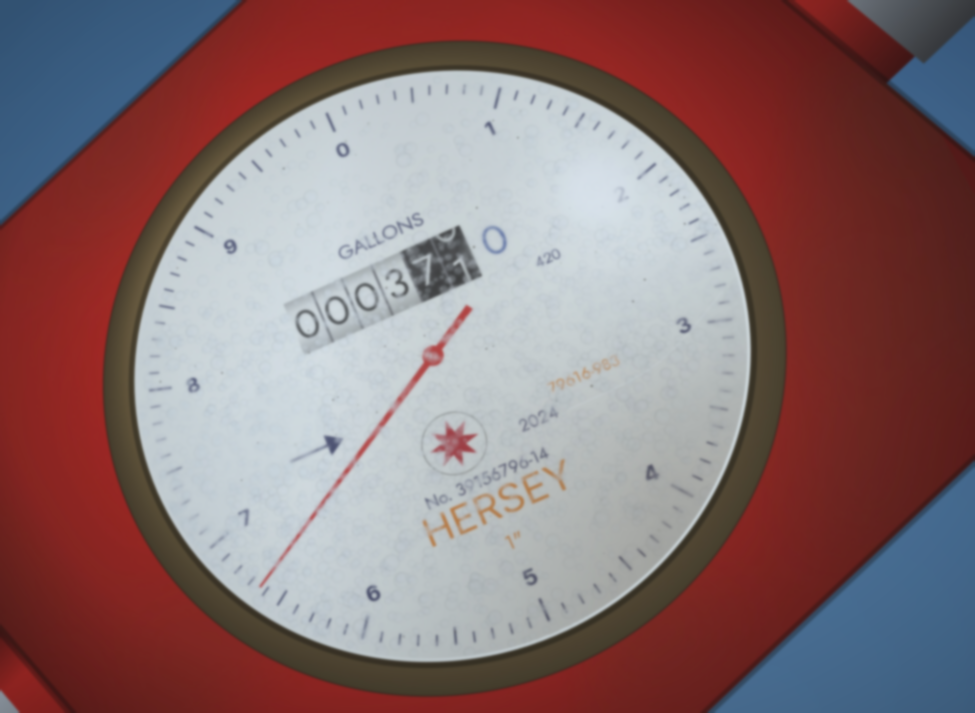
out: 3706.6 gal
